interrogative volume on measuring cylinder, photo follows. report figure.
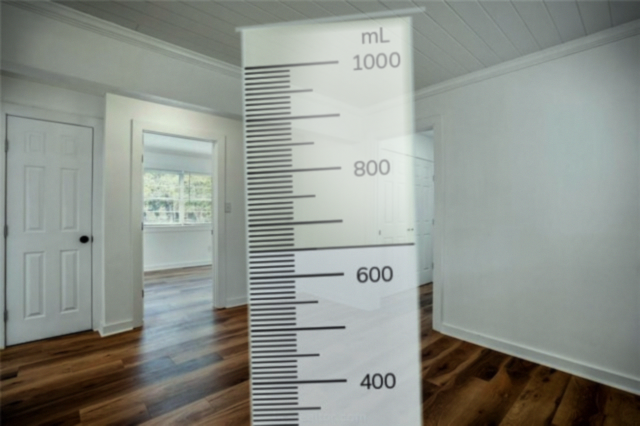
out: 650 mL
